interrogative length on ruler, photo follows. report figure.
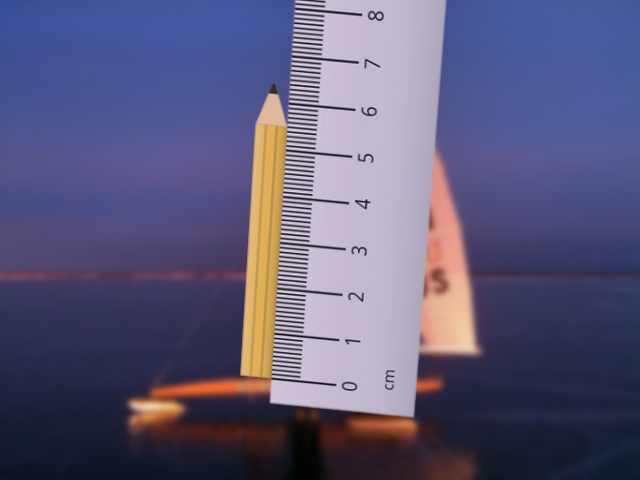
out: 6.4 cm
